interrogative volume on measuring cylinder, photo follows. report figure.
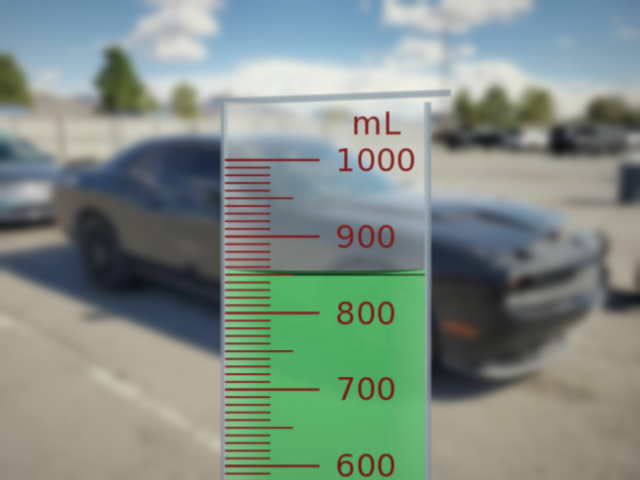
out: 850 mL
